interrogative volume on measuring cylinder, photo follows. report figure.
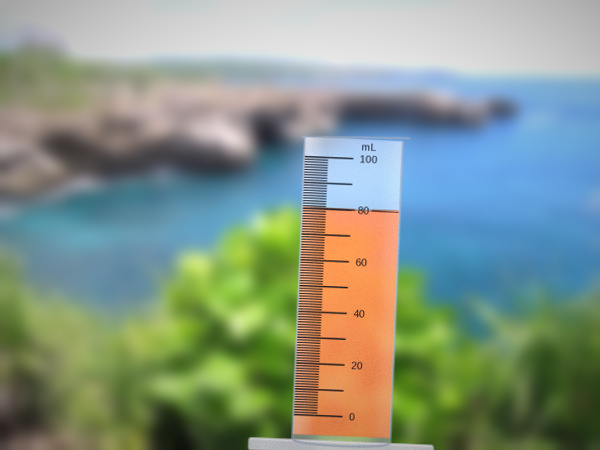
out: 80 mL
